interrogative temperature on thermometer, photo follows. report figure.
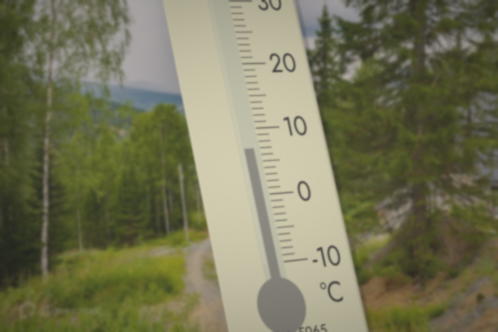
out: 7 °C
